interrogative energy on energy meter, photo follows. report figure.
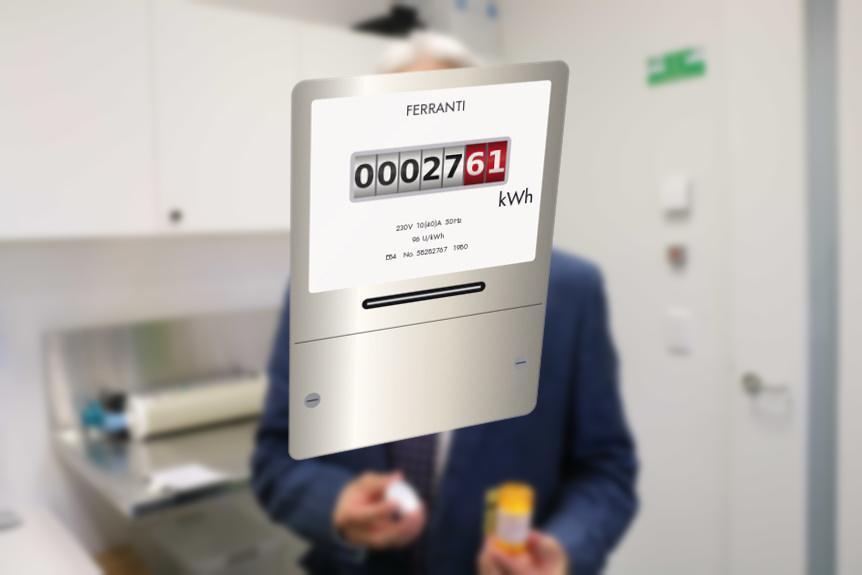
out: 27.61 kWh
